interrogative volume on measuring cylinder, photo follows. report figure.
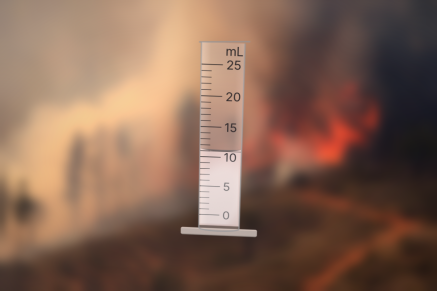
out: 11 mL
